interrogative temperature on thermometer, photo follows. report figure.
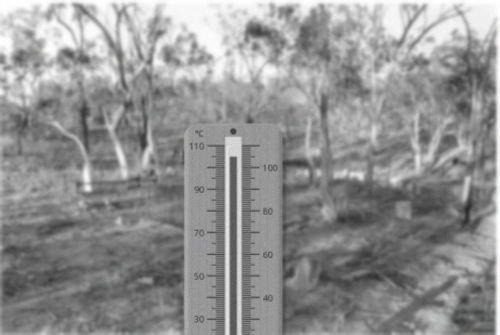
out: 105 °C
